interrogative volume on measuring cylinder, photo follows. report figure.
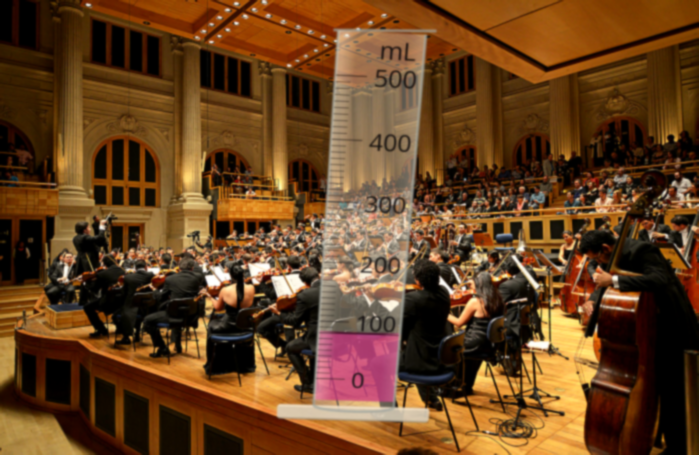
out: 80 mL
